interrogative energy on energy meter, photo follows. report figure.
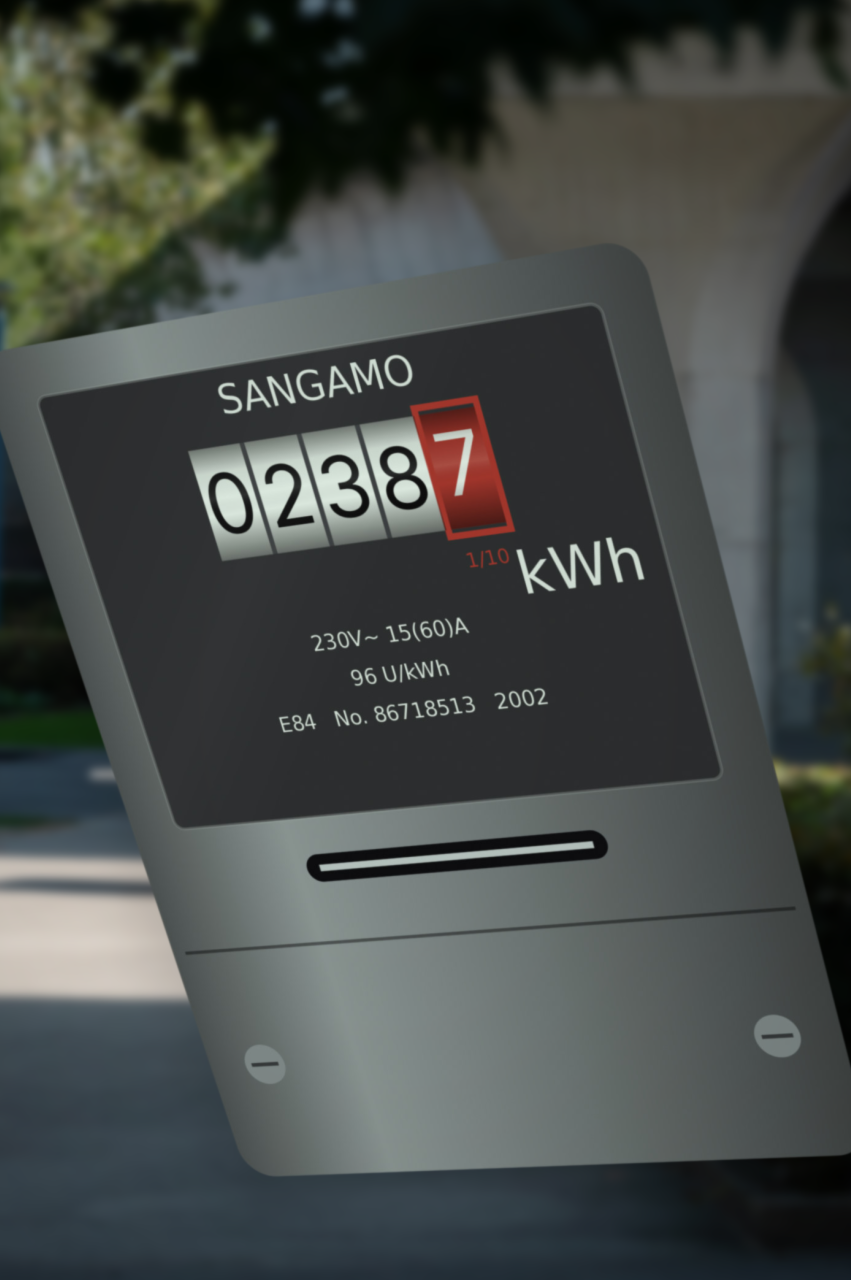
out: 238.7 kWh
